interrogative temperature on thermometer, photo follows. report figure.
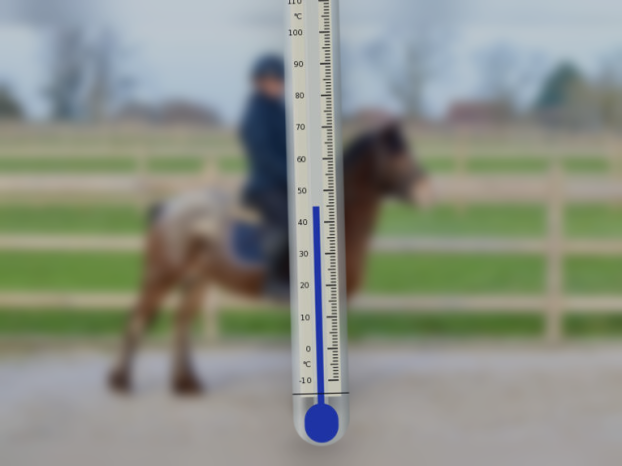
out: 45 °C
